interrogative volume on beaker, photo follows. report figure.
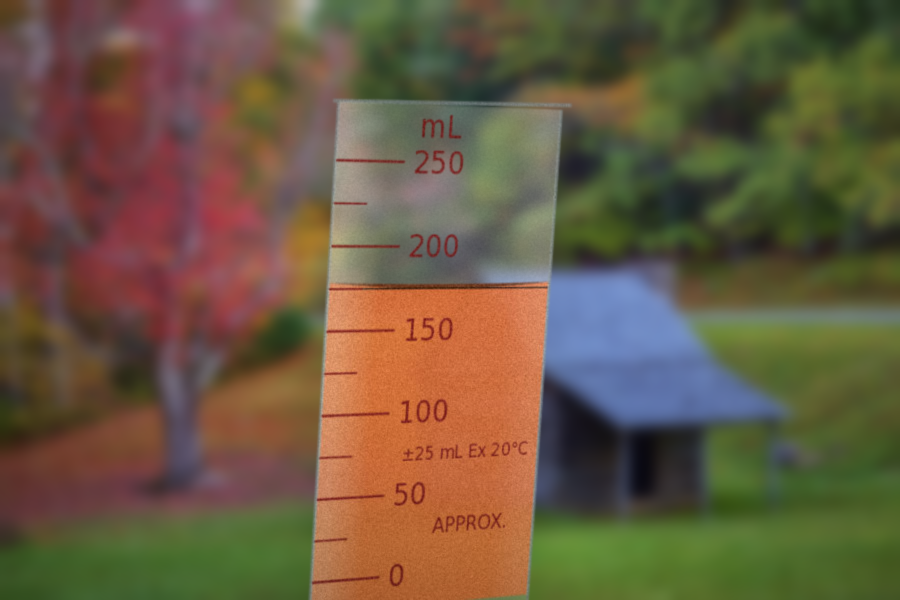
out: 175 mL
